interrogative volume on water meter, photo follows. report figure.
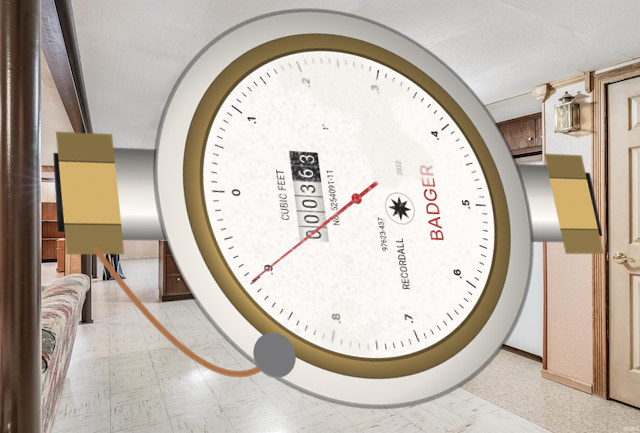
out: 362.90 ft³
